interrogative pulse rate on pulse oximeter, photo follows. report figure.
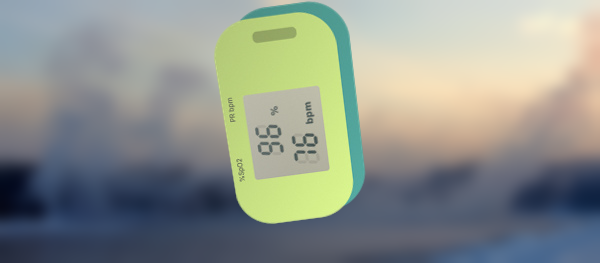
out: 76 bpm
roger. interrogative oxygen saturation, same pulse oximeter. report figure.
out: 96 %
